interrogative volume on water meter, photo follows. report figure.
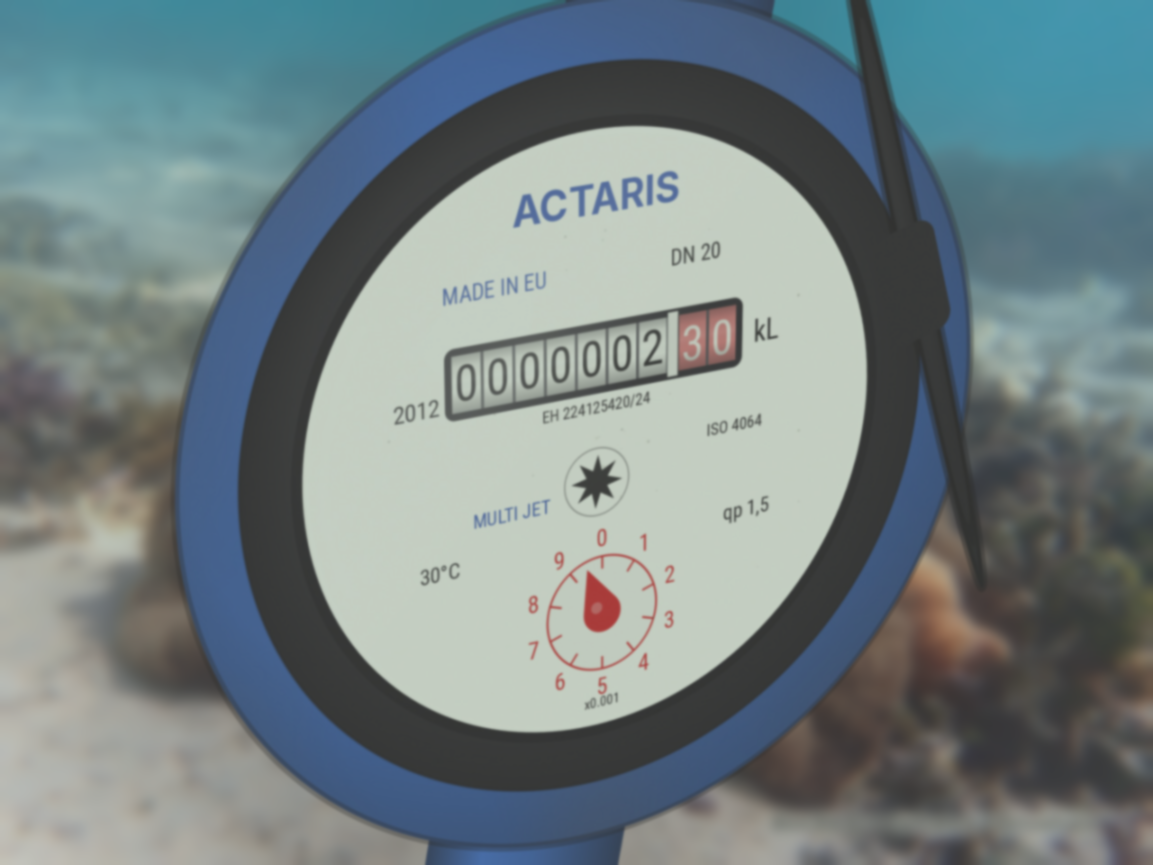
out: 2.299 kL
